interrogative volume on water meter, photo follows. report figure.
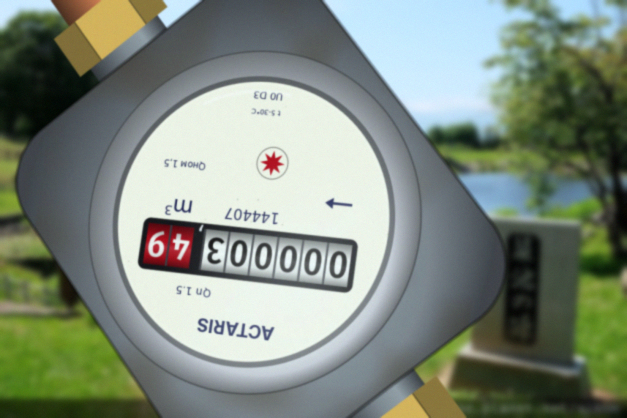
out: 3.49 m³
